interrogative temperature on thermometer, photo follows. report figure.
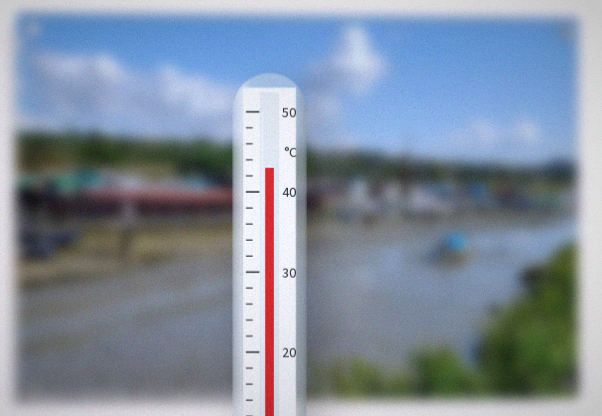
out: 43 °C
